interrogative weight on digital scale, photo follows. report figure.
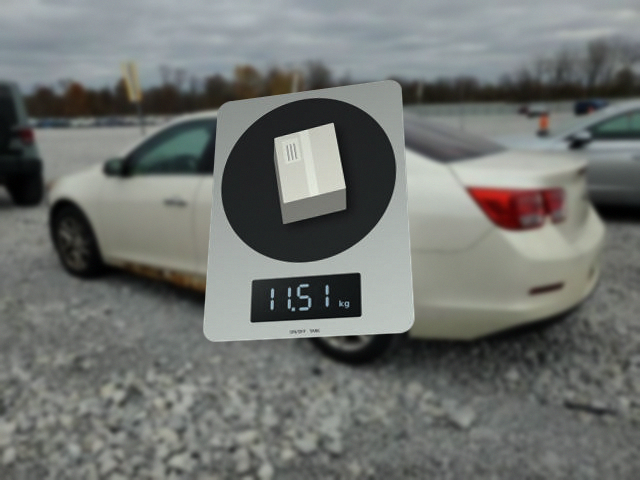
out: 11.51 kg
